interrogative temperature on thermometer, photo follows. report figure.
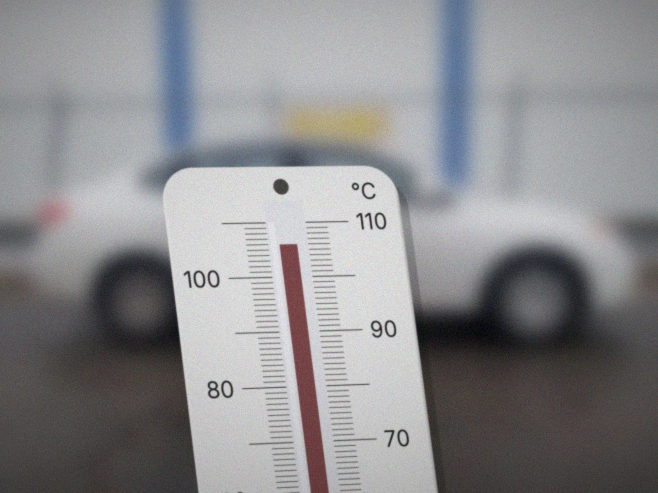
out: 106 °C
